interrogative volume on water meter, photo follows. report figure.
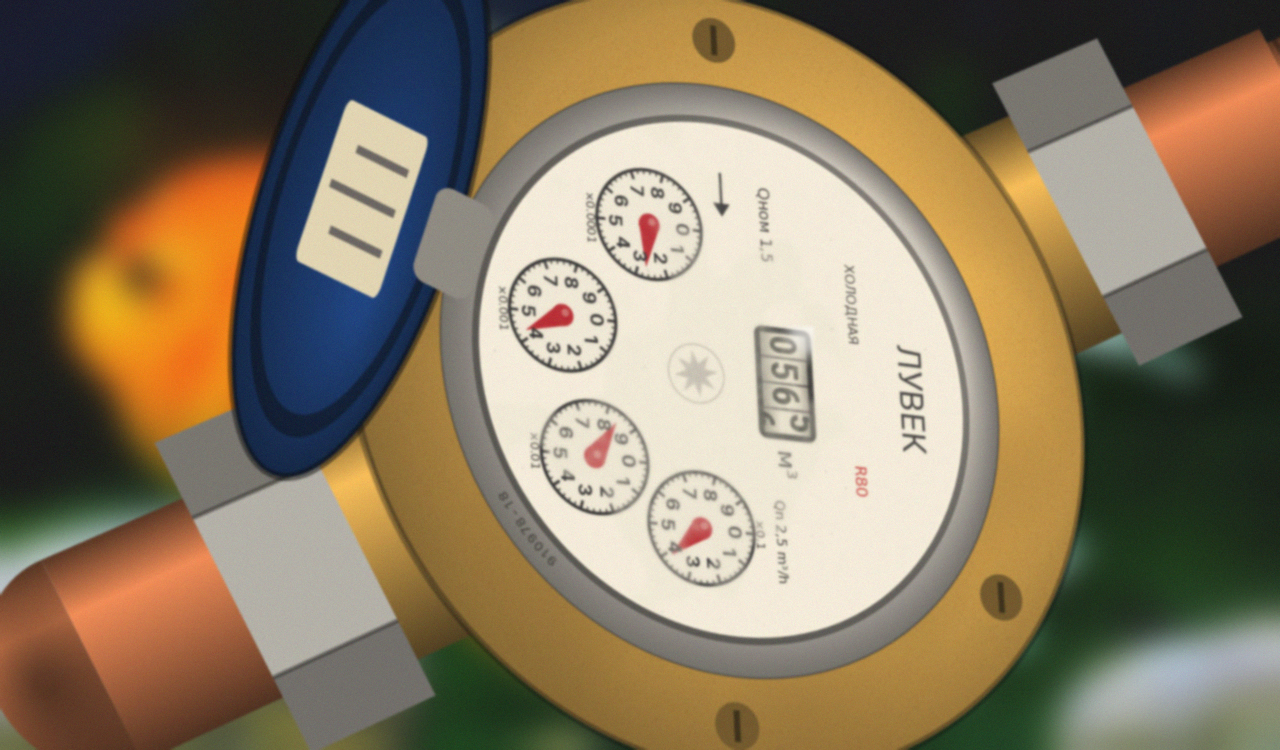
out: 565.3842 m³
